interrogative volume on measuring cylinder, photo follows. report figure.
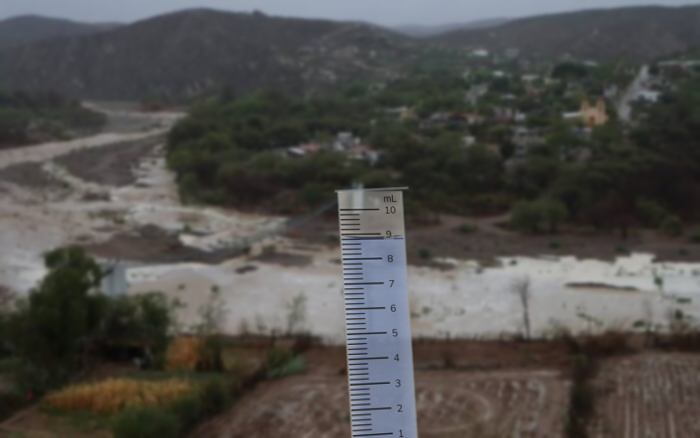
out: 8.8 mL
